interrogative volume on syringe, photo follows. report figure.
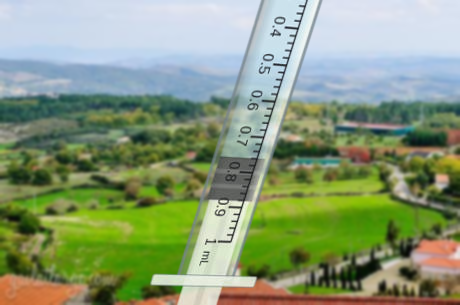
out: 0.76 mL
